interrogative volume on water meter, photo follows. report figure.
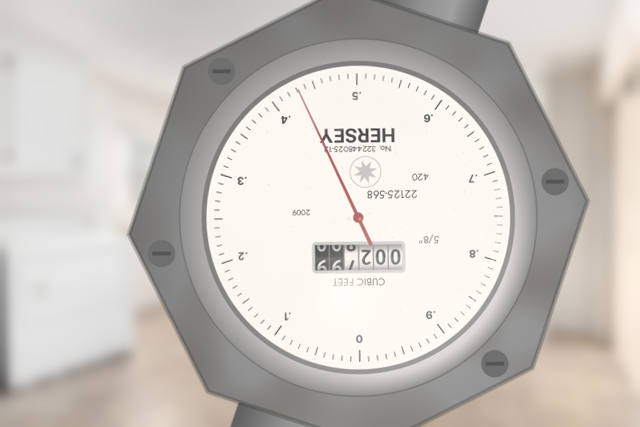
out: 2799.43 ft³
